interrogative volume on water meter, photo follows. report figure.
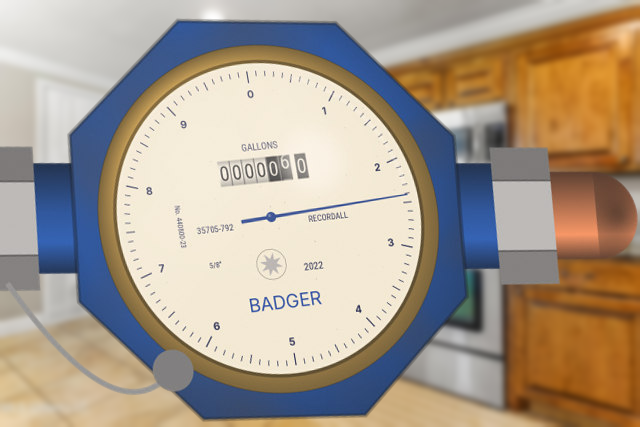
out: 62.4 gal
